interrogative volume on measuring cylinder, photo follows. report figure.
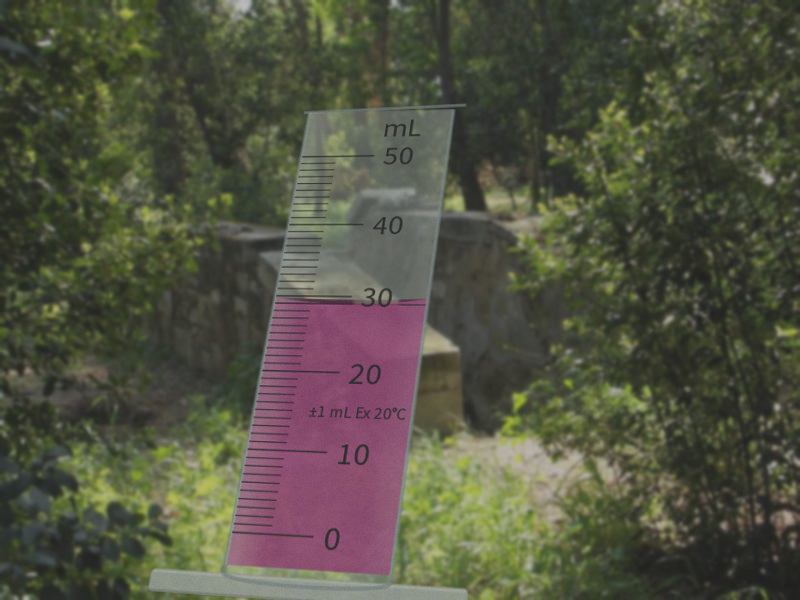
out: 29 mL
